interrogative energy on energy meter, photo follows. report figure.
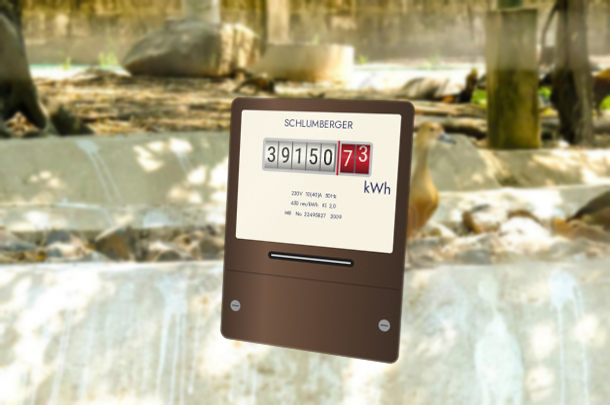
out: 39150.73 kWh
